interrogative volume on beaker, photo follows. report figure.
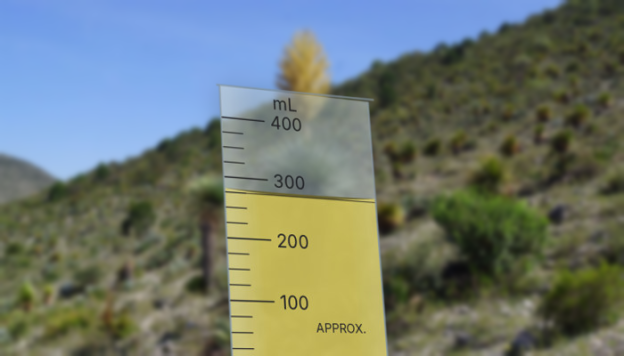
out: 275 mL
